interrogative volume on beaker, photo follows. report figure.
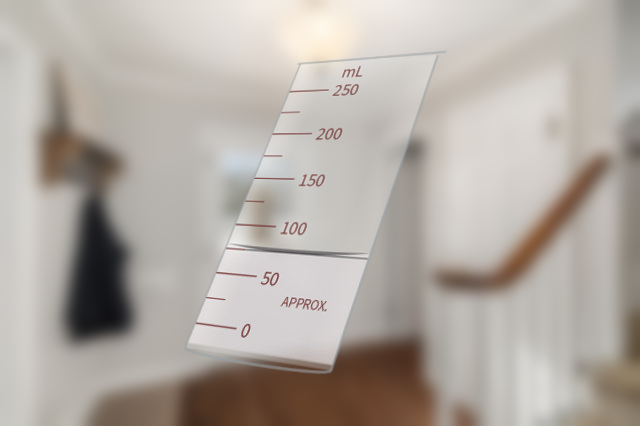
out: 75 mL
